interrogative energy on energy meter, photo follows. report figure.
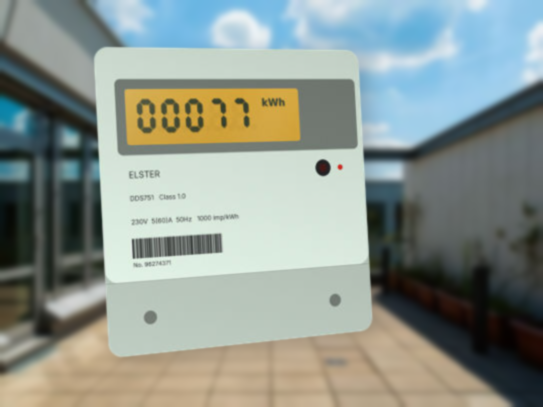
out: 77 kWh
